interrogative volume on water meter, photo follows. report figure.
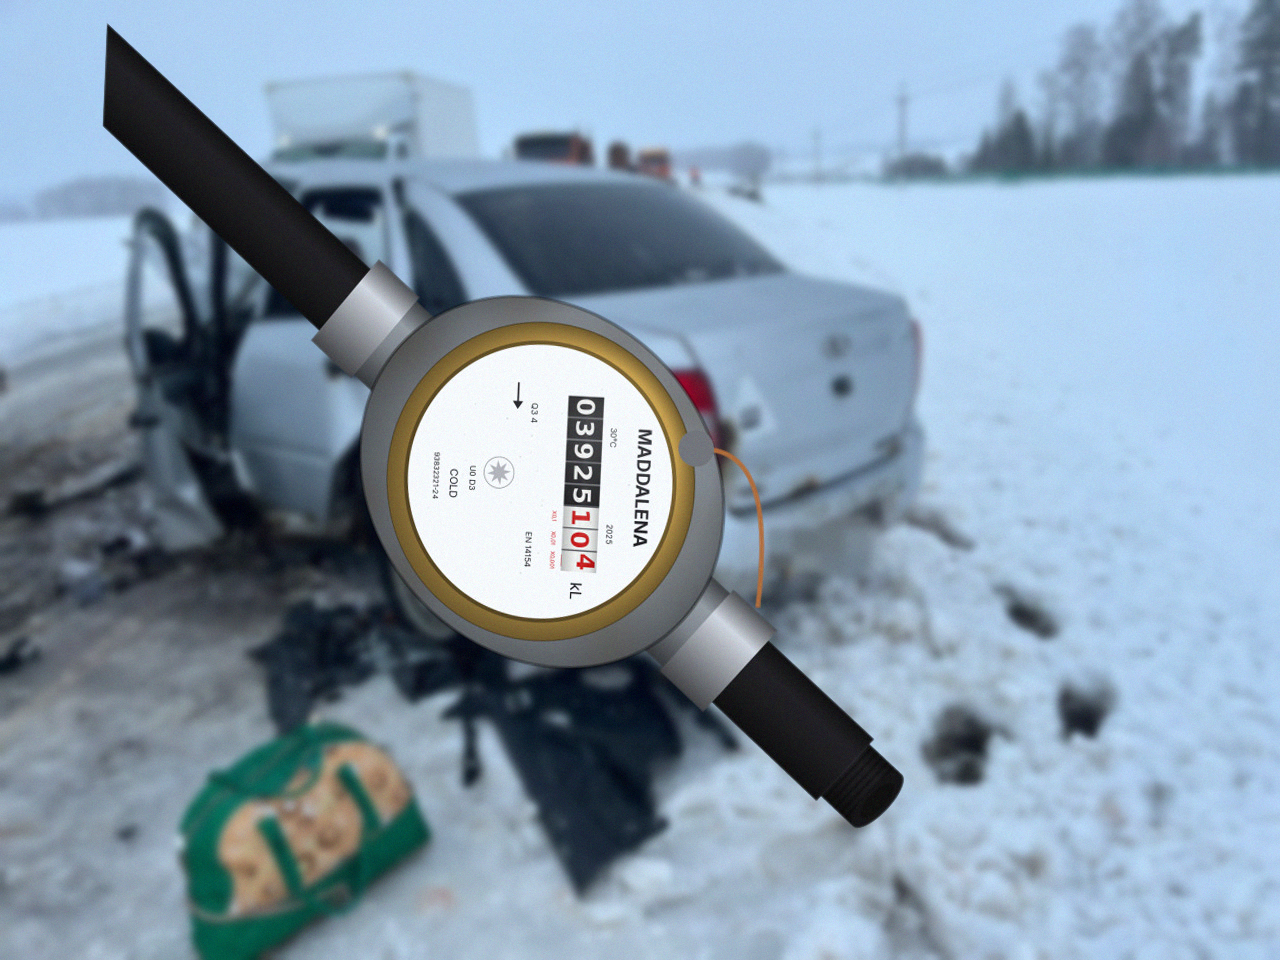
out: 3925.104 kL
